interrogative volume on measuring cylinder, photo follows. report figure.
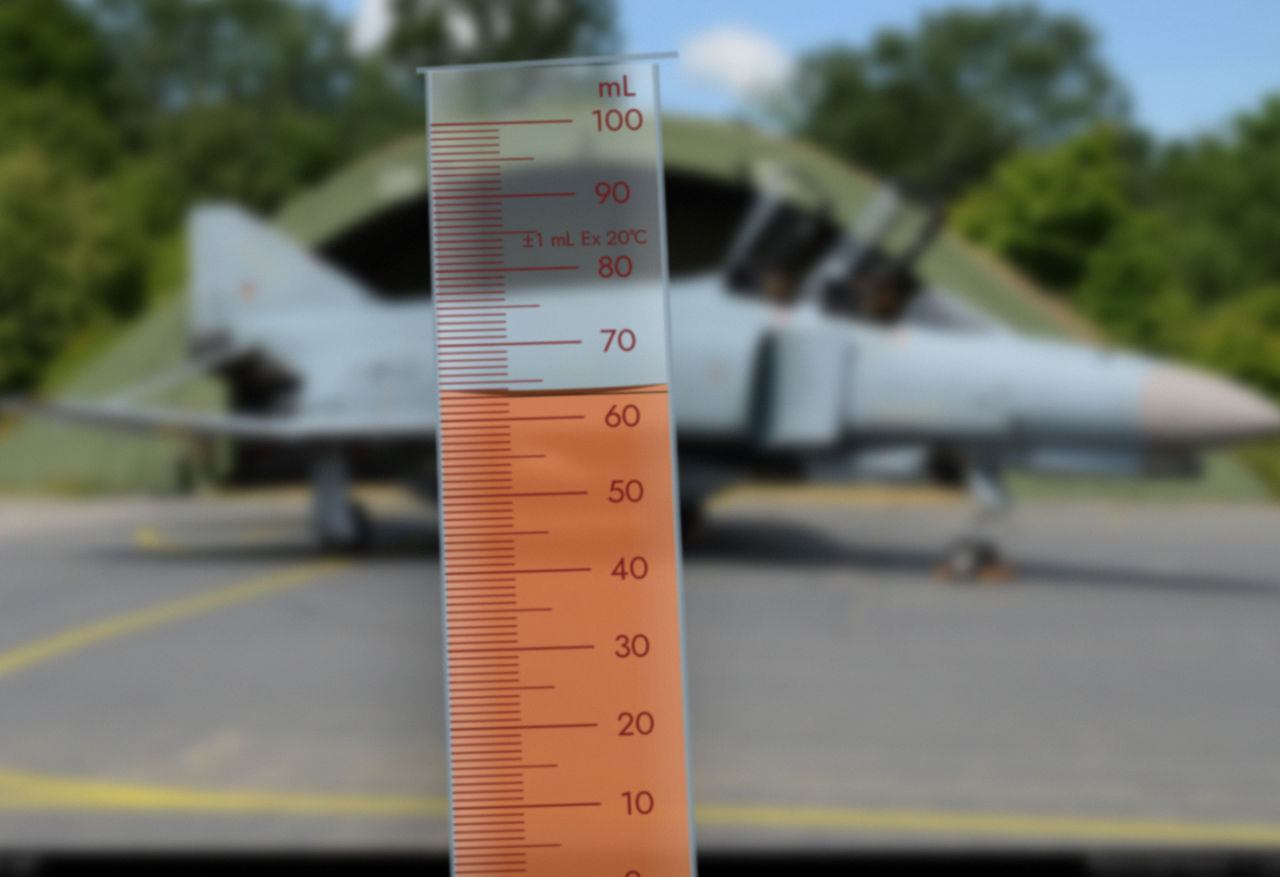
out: 63 mL
